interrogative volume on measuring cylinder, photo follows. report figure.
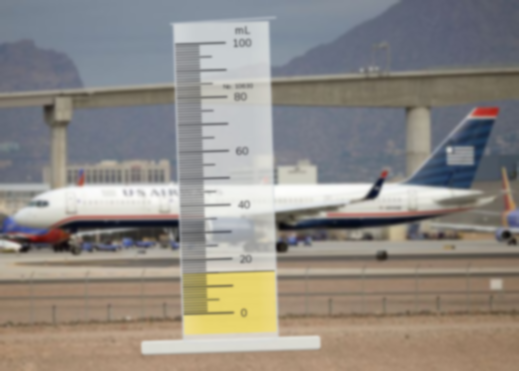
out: 15 mL
